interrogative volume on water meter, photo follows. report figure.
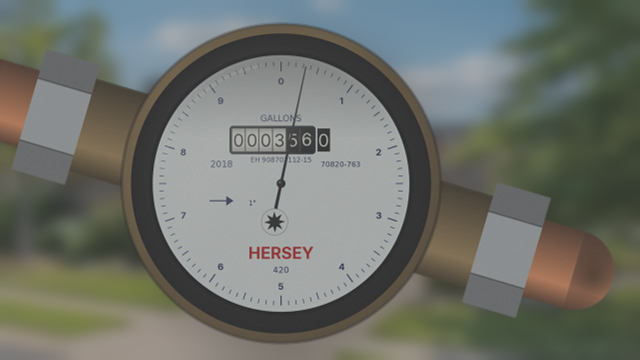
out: 3560.3 gal
